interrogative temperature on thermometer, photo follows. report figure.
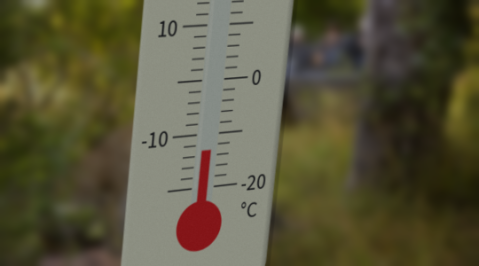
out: -13 °C
